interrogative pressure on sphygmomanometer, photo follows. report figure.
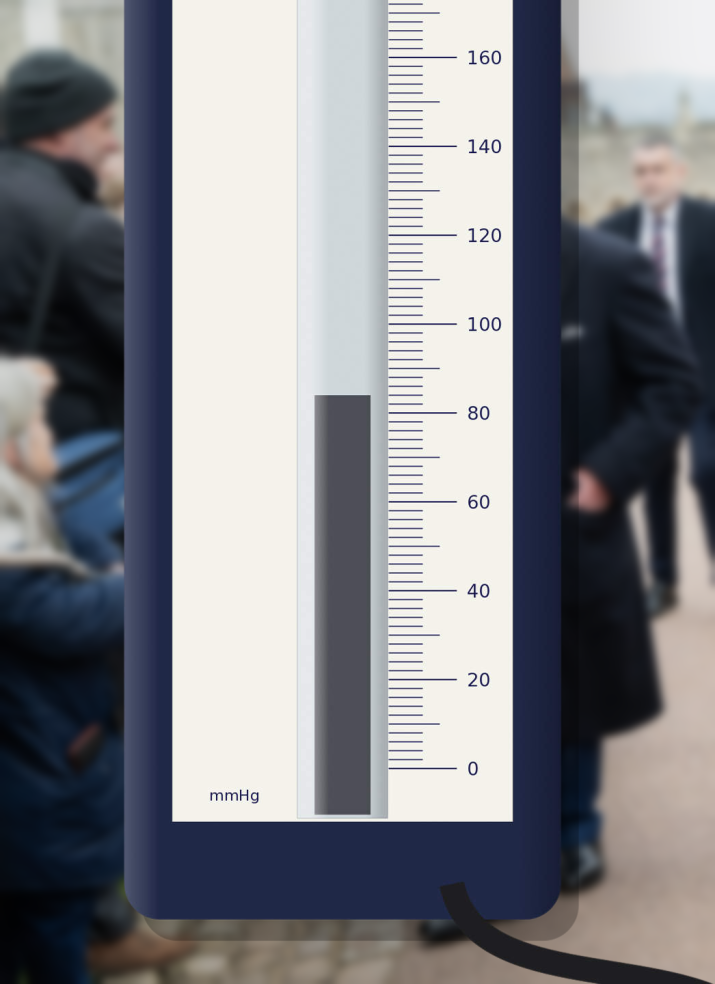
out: 84 mmHg
